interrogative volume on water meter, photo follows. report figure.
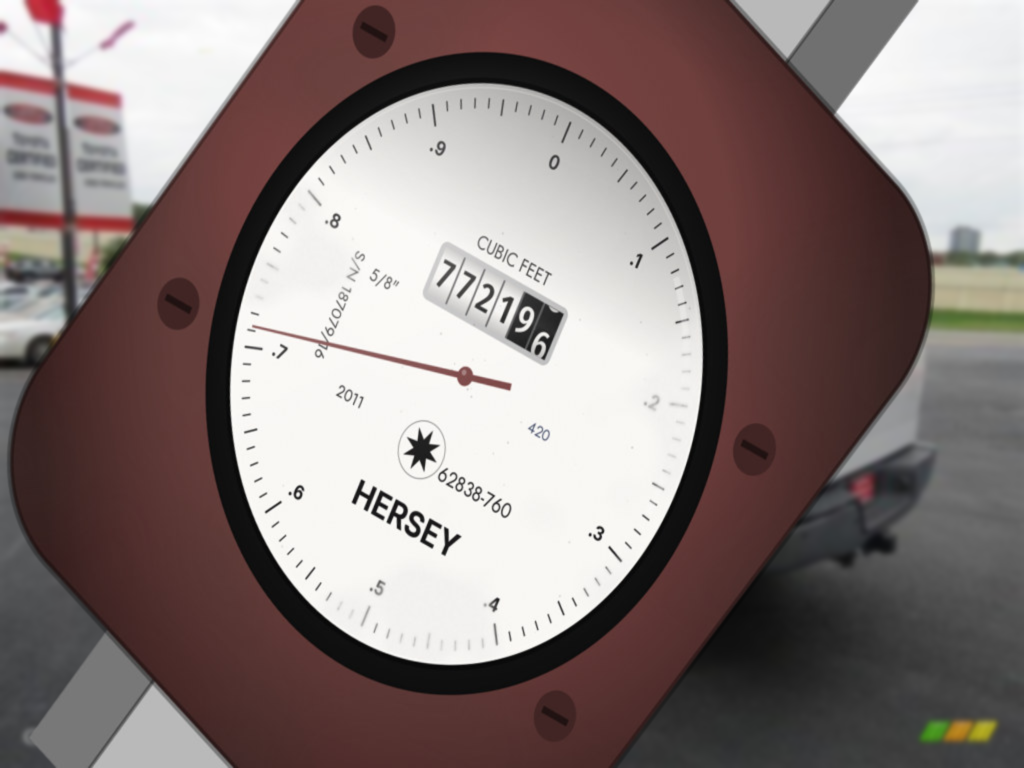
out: 772195.71 ft³
